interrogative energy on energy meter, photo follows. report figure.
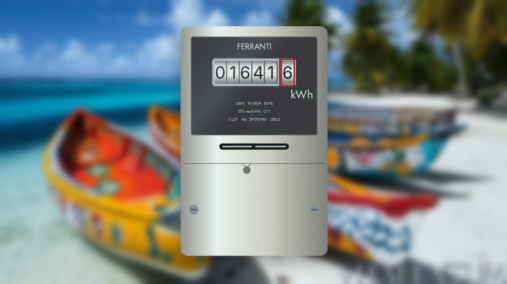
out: 1641.6 kWh
